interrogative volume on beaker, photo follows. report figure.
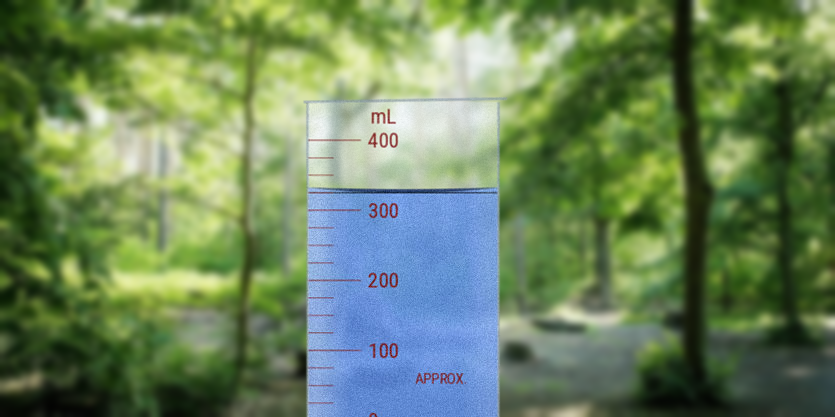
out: 325 mL
